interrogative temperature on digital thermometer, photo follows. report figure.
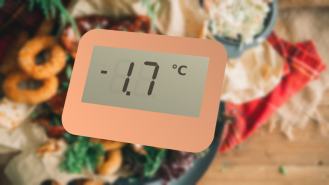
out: -1.7 °C
